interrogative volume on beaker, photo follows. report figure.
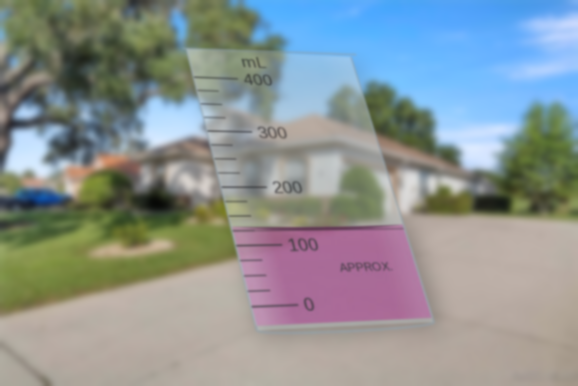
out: 125 mL
